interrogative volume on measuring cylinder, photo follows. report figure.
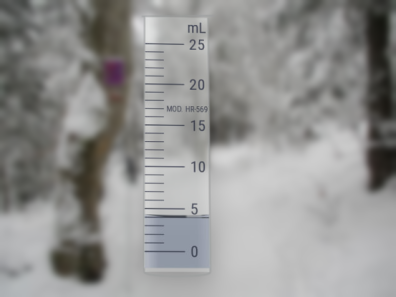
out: 4 mL
